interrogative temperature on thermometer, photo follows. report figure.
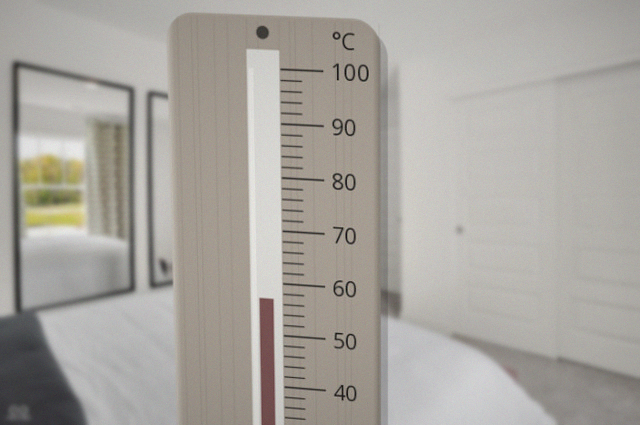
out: 57 °C
